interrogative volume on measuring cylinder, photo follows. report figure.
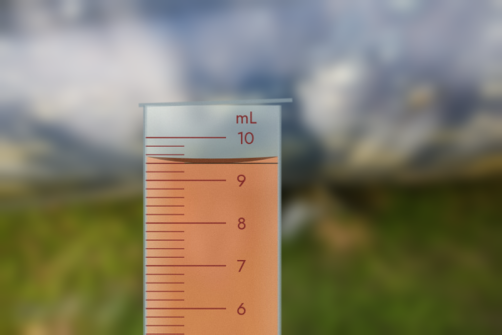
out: 9.4 mL
